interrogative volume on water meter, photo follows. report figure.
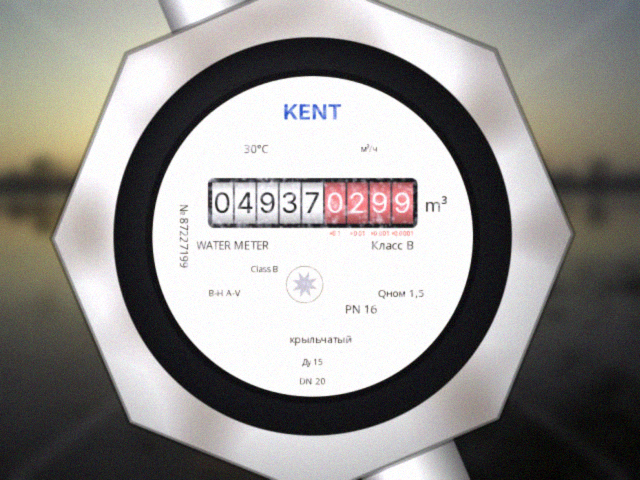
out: 4937.0299 m³
